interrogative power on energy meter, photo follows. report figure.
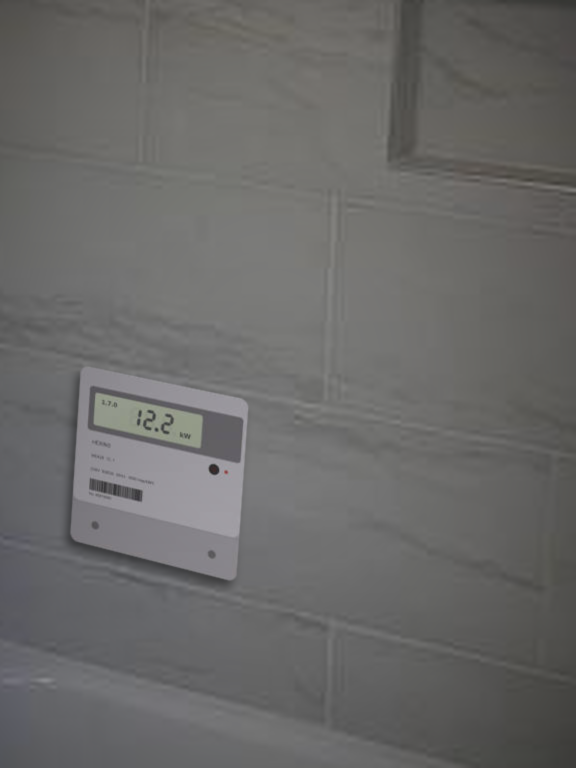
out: 12.2 kW
